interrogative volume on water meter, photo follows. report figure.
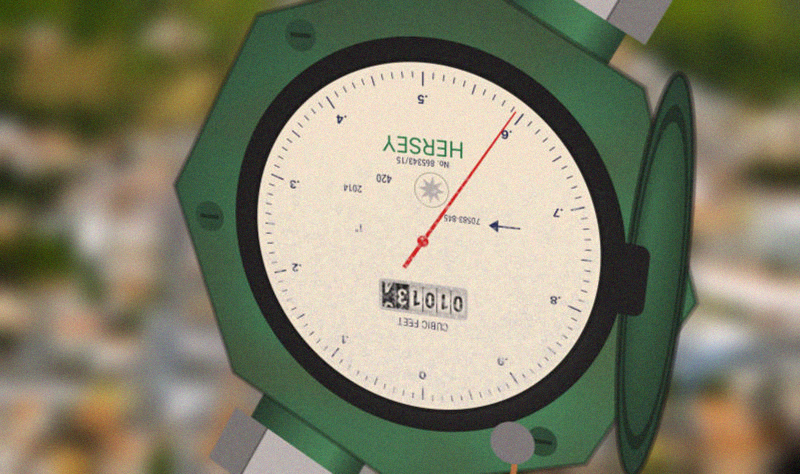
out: 10133.59 ft³
